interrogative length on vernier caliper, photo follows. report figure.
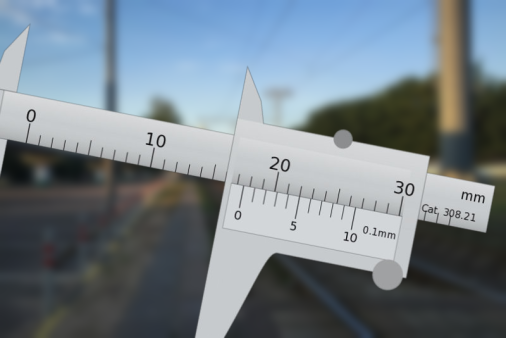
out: 17.5 mm
